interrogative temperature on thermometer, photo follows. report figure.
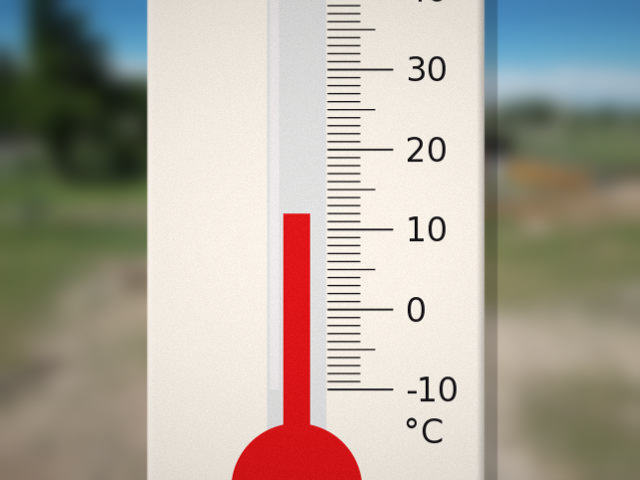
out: 12 °C
